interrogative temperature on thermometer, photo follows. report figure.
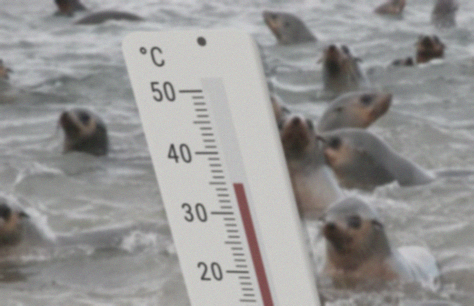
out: 35 °C
